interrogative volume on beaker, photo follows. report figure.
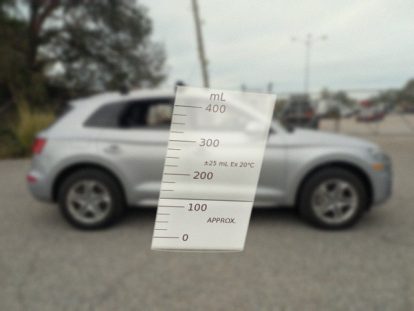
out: 125 mL
